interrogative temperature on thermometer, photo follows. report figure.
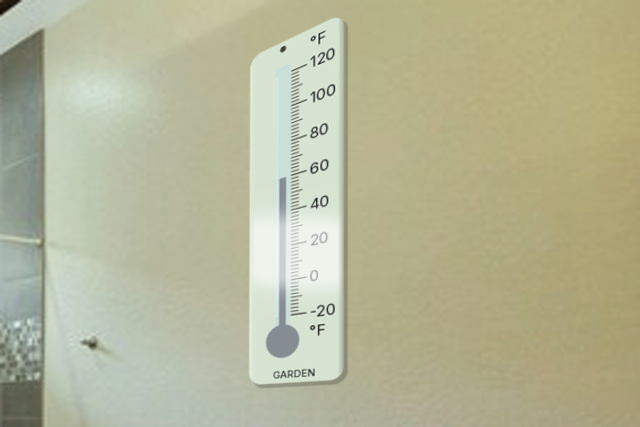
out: 60 °F
